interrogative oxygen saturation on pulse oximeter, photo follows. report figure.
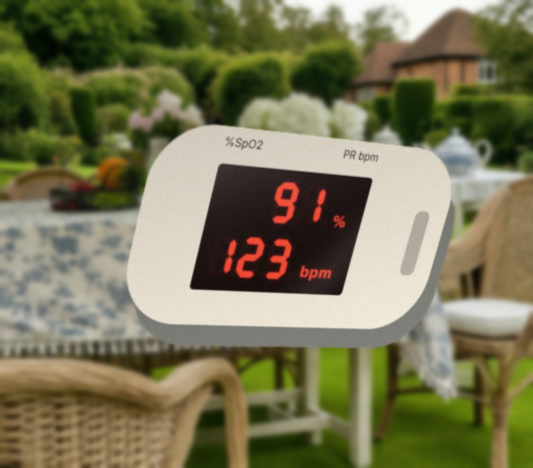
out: 91 %
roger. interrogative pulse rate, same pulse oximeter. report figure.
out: 123 bpm
